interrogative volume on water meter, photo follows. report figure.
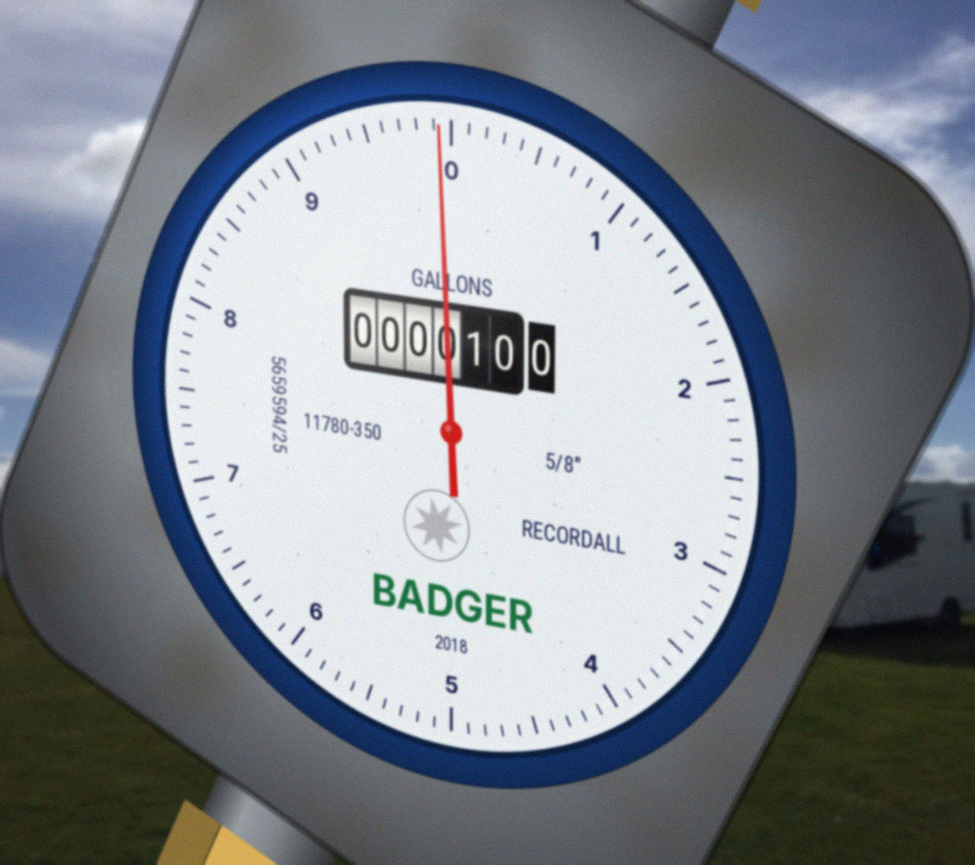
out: 99.9 gal
